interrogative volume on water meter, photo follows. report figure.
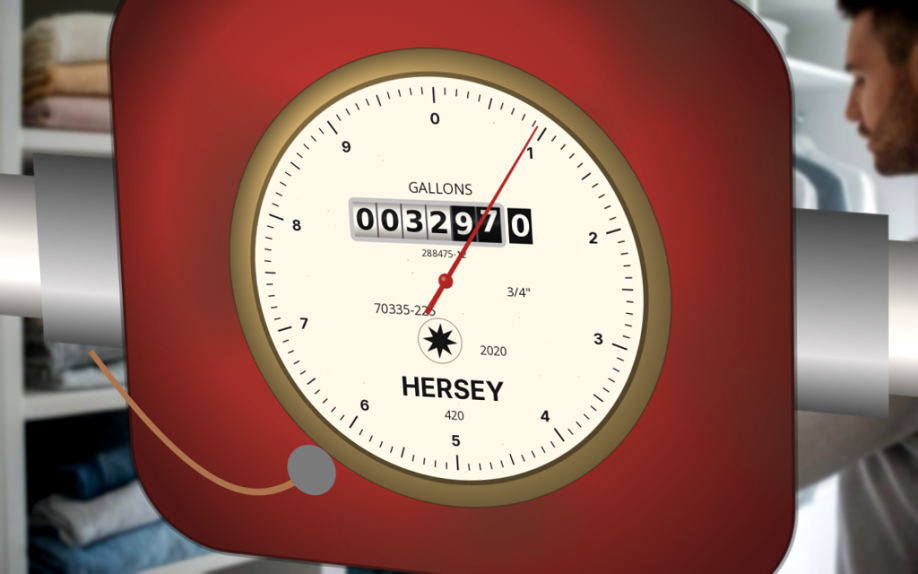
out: 32970.9 gal
